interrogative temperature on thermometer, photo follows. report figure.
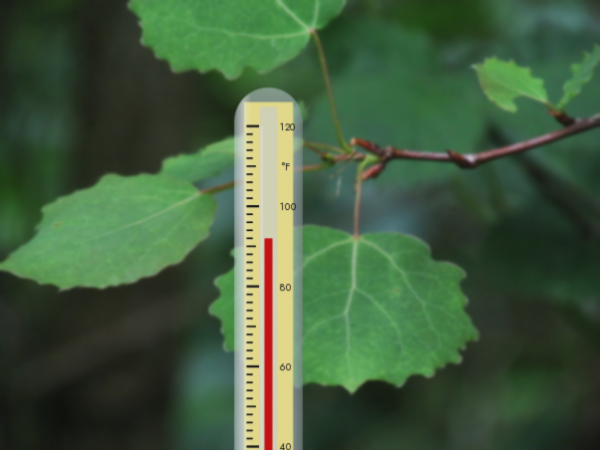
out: 92 °F
